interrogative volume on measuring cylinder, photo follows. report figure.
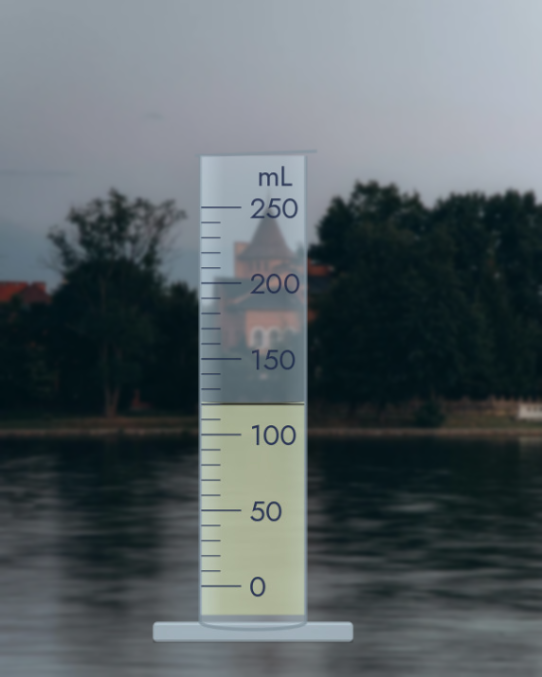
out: 120 mL
